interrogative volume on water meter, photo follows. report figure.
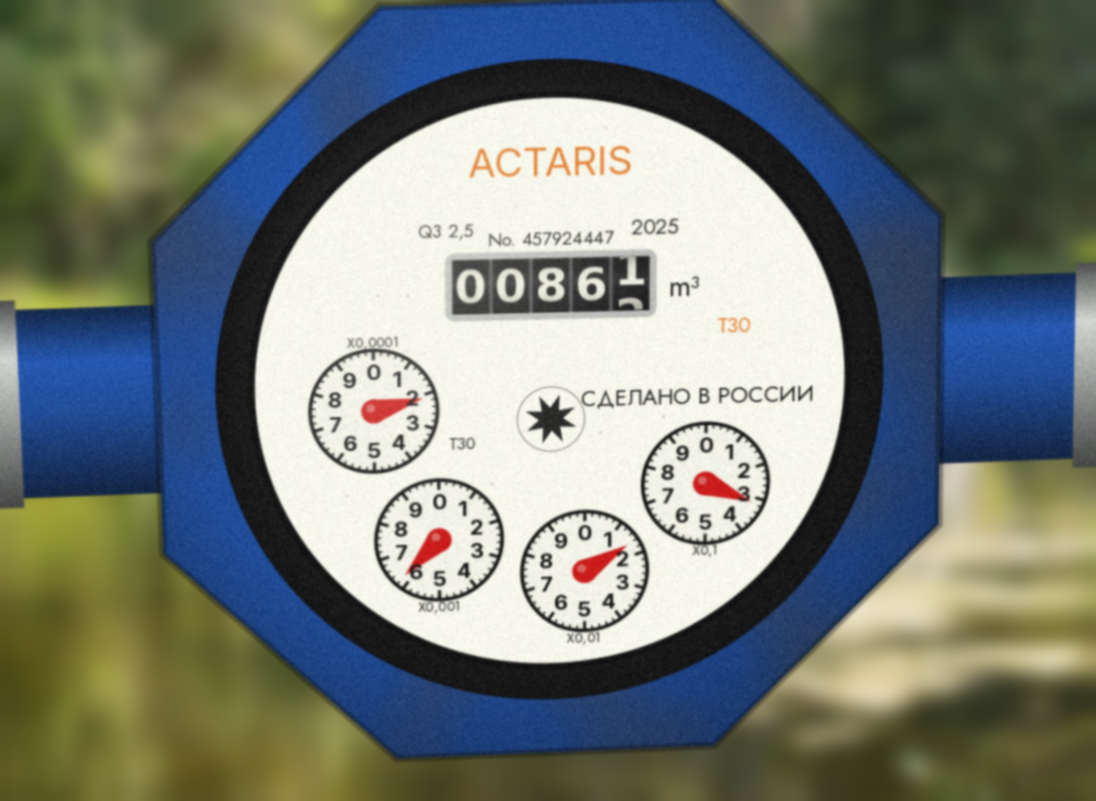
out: 861.3162 m³
